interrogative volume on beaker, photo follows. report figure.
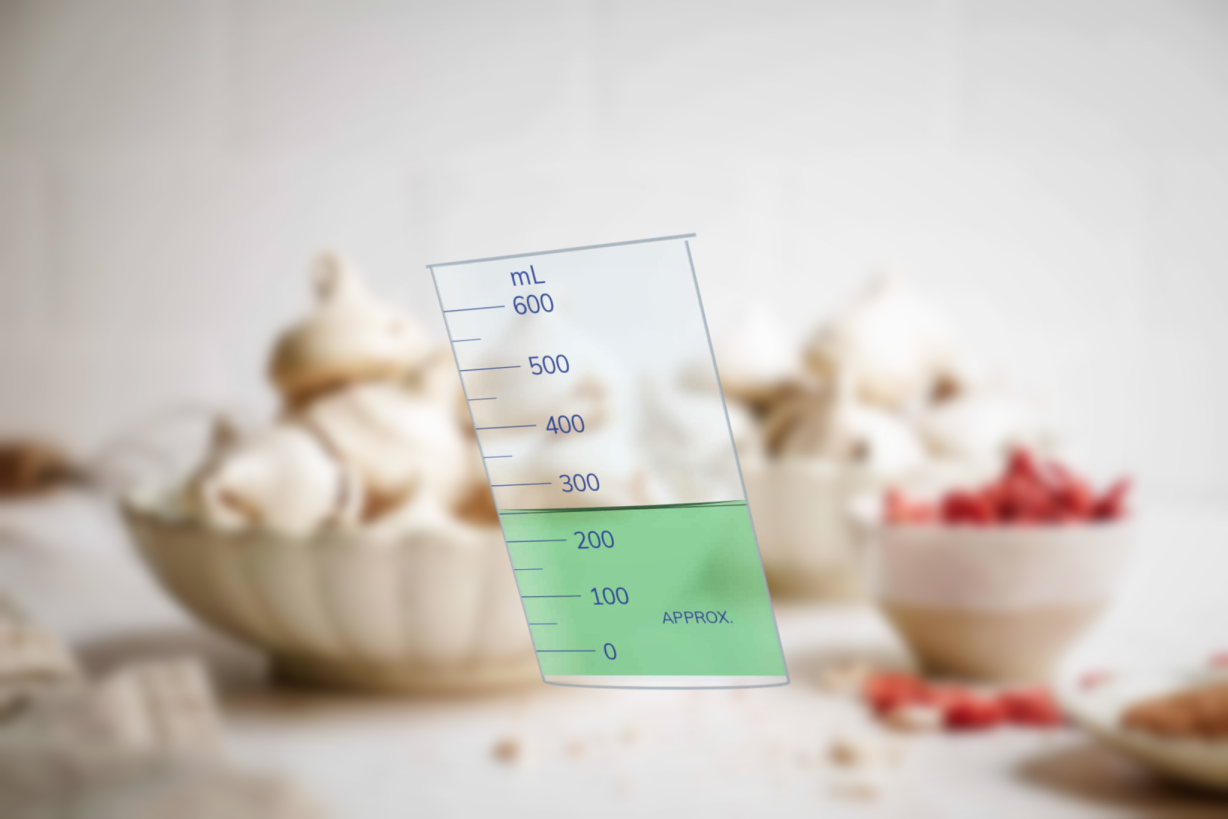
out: 250 mL
